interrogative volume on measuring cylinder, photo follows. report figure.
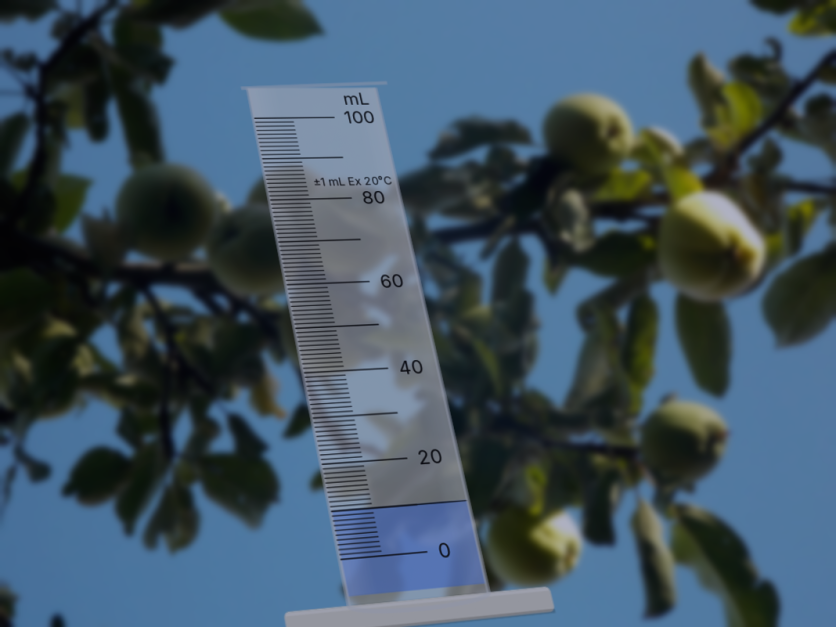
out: 10 mL
